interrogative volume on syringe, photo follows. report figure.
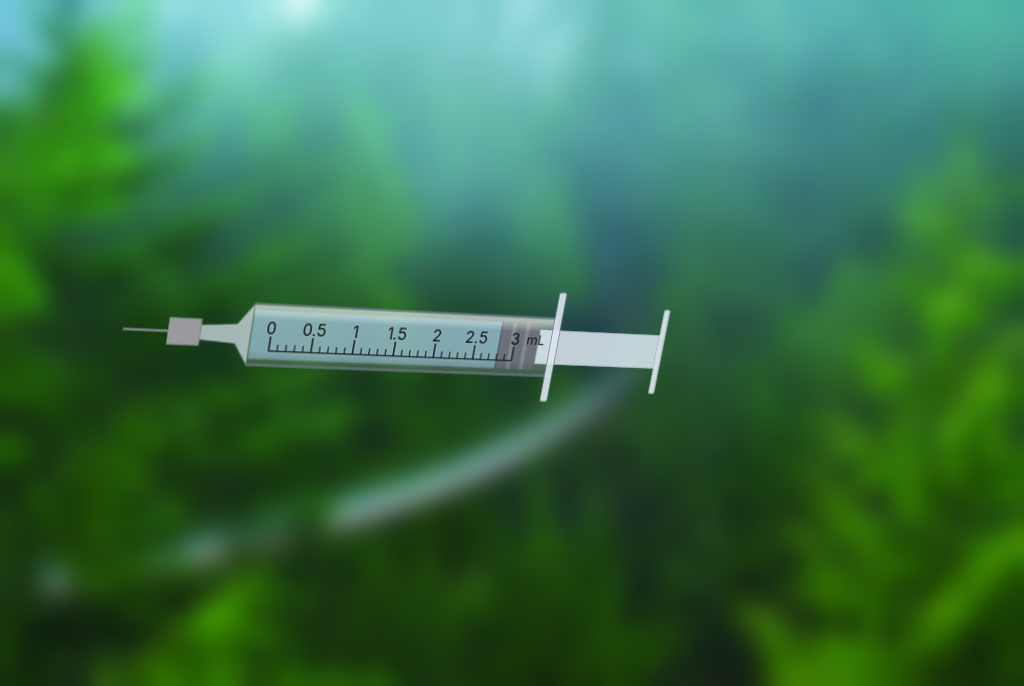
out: 2.8 mL
